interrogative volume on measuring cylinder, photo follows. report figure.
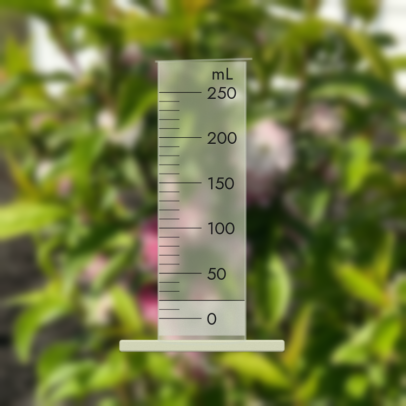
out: 20 mL
